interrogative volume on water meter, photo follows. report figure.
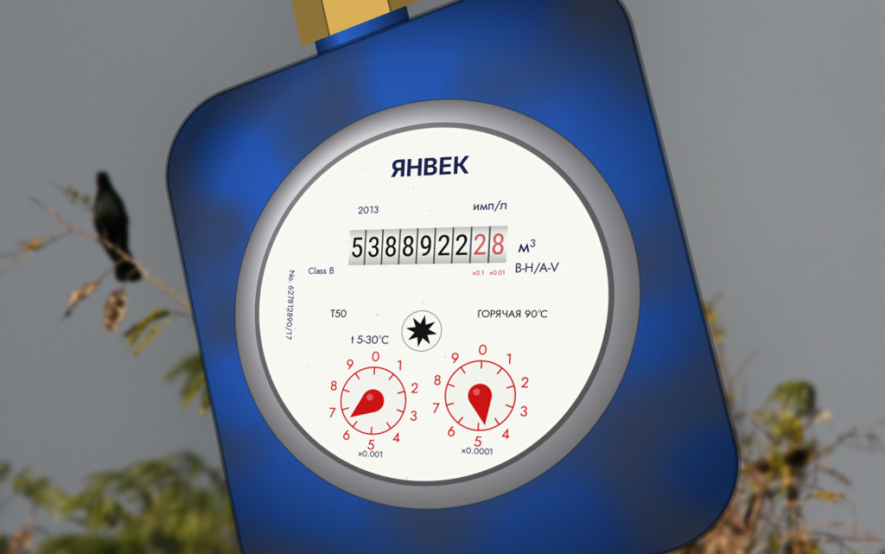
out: 5388922.2864 m³
